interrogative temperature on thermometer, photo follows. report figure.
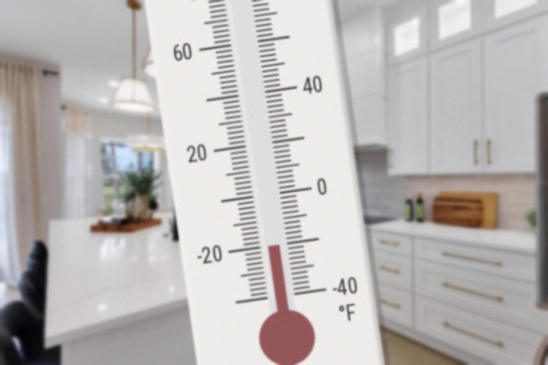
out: -20 °F
